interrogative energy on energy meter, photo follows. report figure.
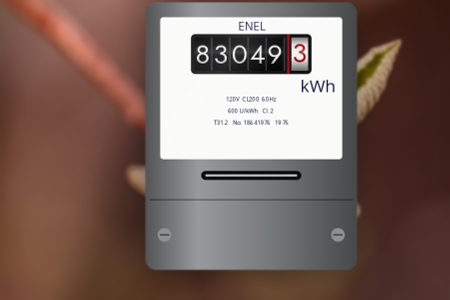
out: 83049.3 kWh
